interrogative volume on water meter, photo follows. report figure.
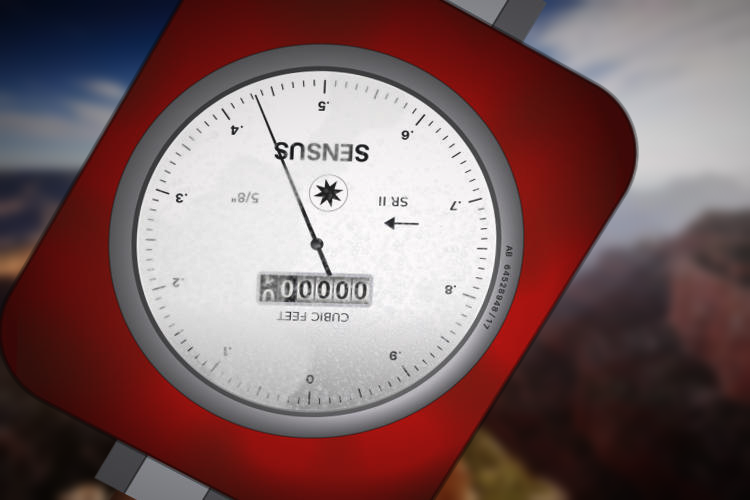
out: 0.43 ft³
